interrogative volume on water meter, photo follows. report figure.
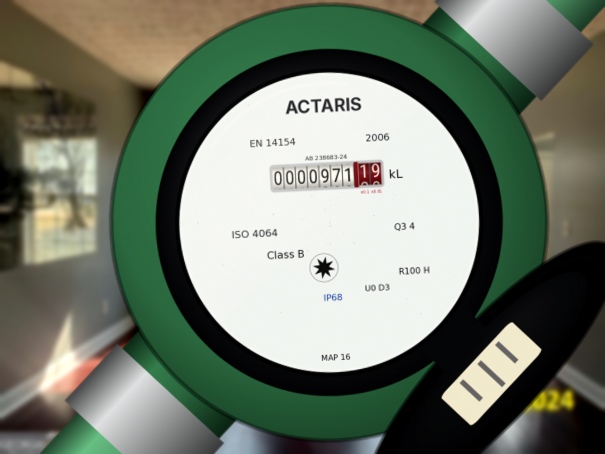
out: 971.19 kL
